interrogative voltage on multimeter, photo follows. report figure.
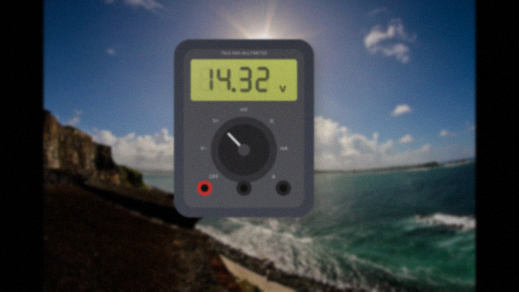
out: 14.32 V
